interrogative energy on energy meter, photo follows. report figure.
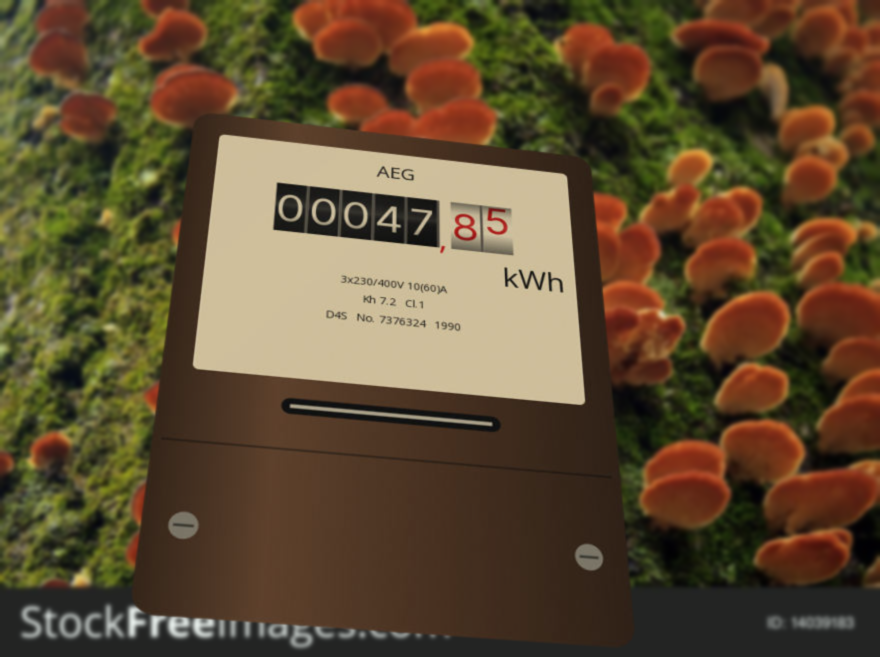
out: 47.85 kWh
